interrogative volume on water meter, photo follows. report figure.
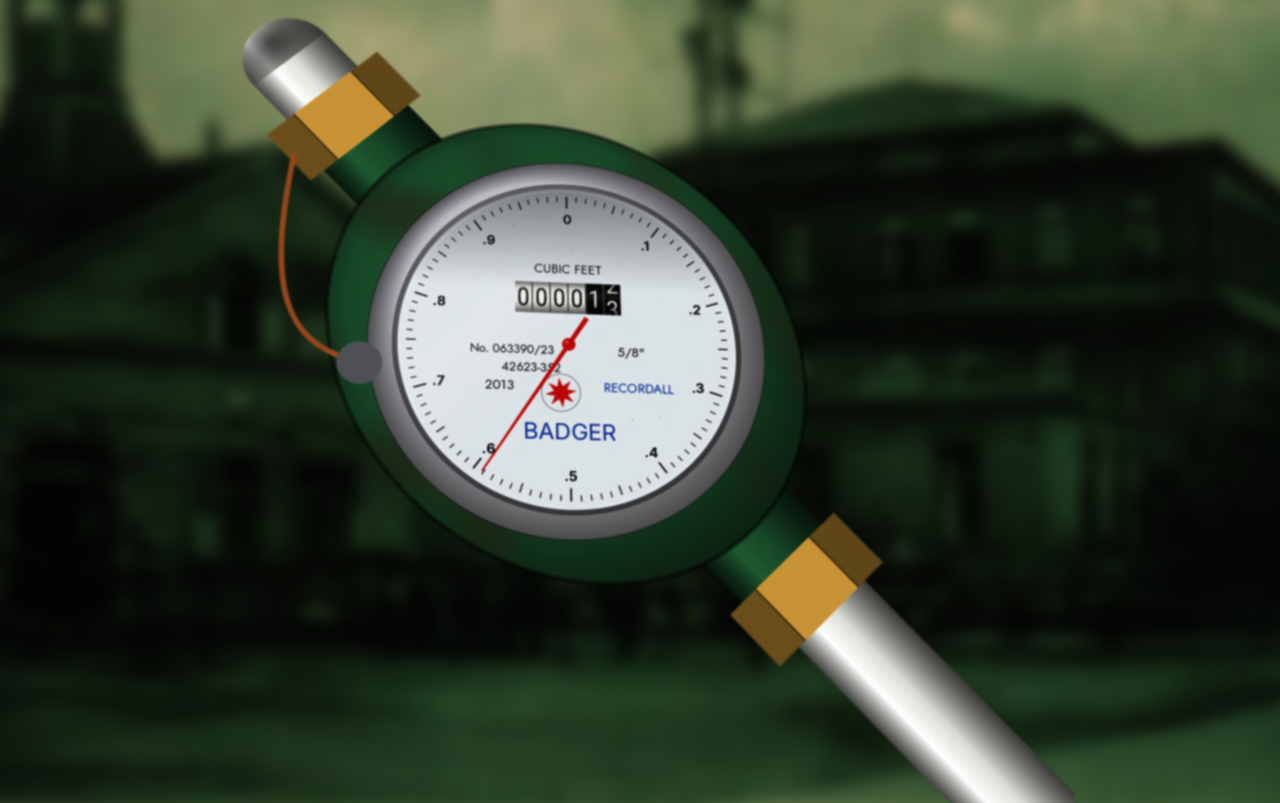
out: 12.59 ft³
